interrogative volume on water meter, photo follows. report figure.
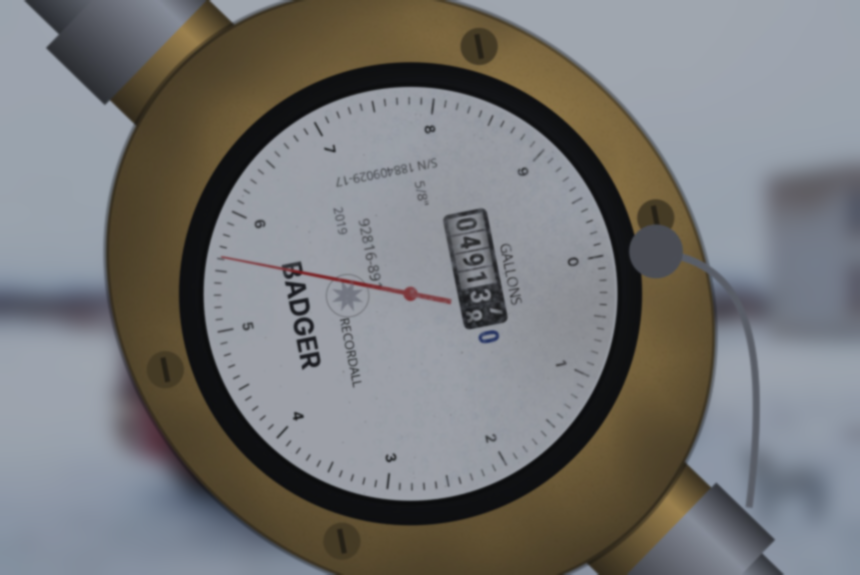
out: 491375.6 gal
